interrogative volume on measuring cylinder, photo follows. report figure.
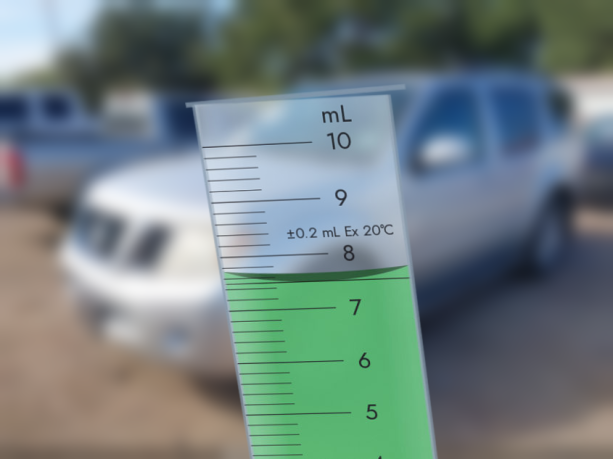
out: 7.5 mL
